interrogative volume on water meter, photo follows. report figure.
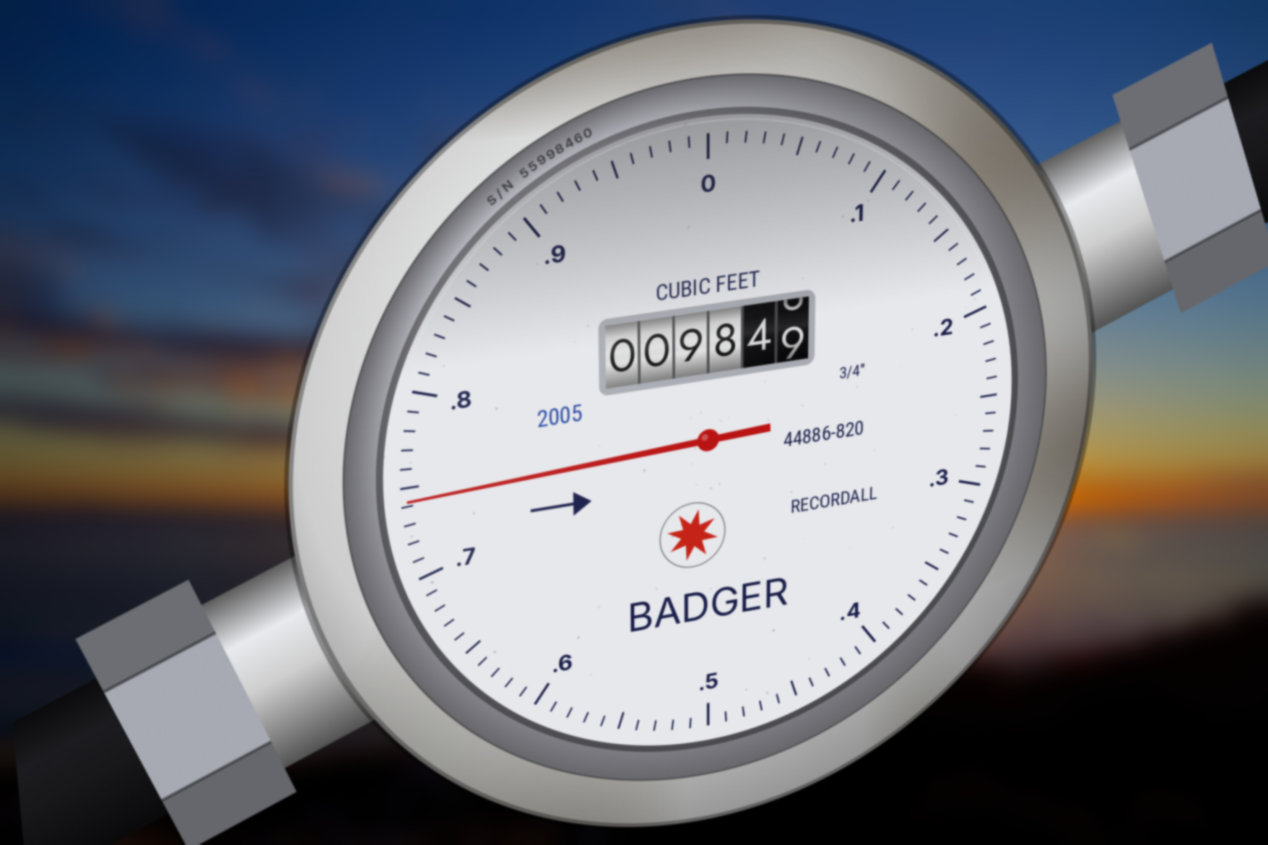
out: 9848.74 ft³
